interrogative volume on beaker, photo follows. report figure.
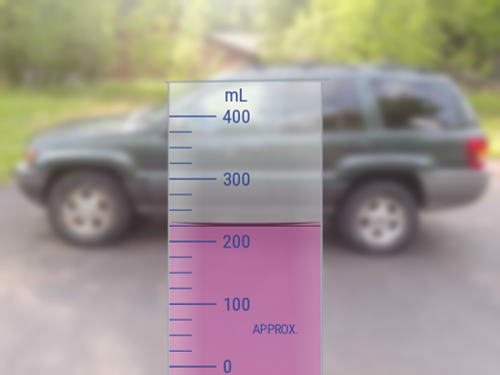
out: 225 mL
